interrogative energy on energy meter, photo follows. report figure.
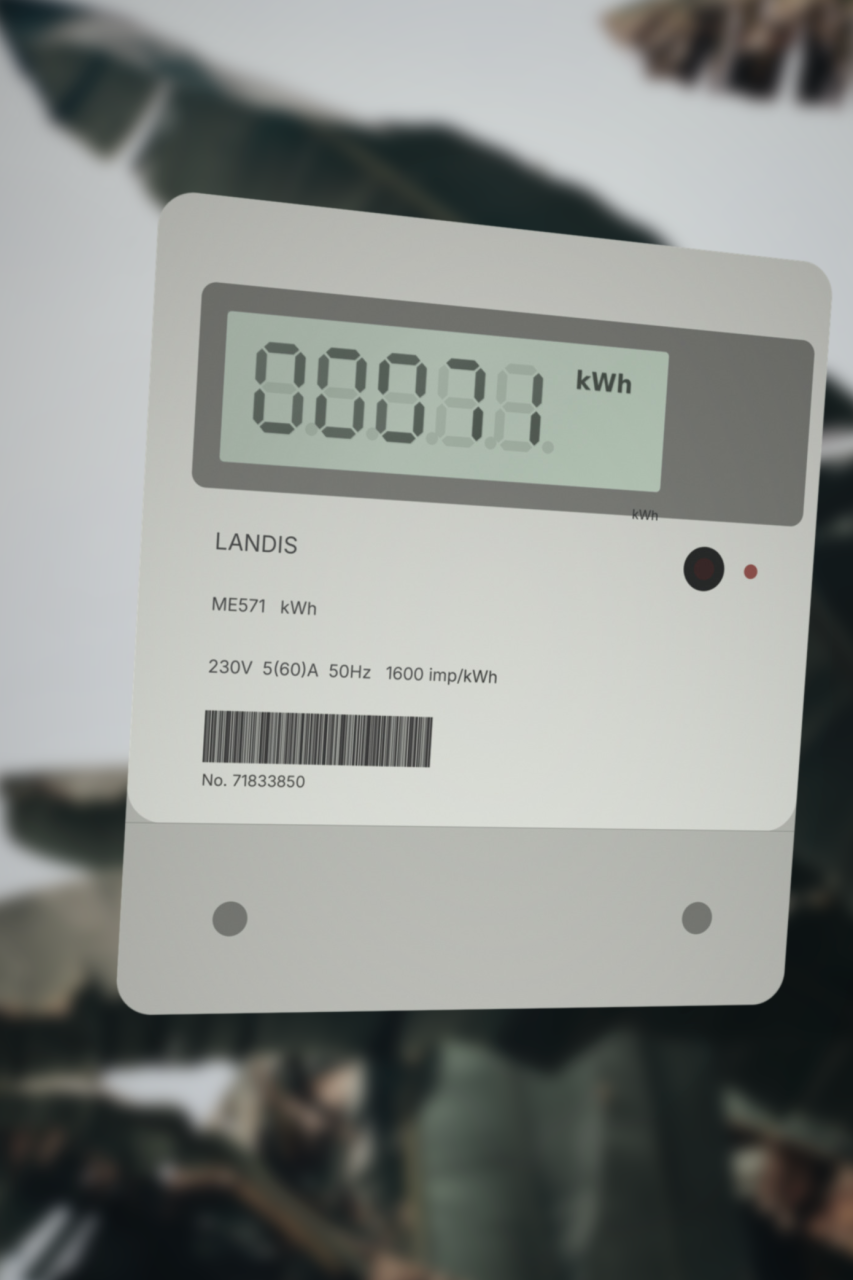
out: 71 kWh
